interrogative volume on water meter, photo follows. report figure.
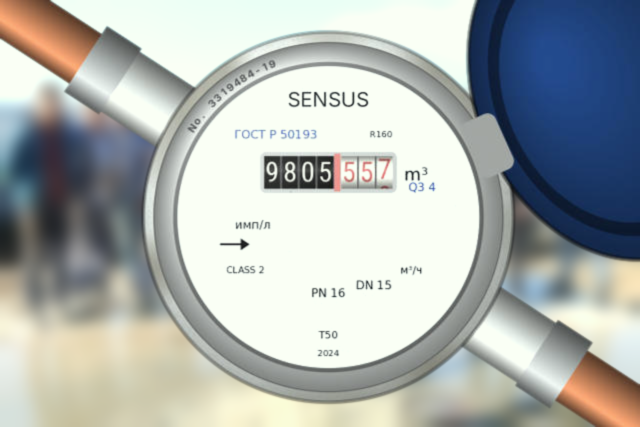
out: 9805.557 m³
